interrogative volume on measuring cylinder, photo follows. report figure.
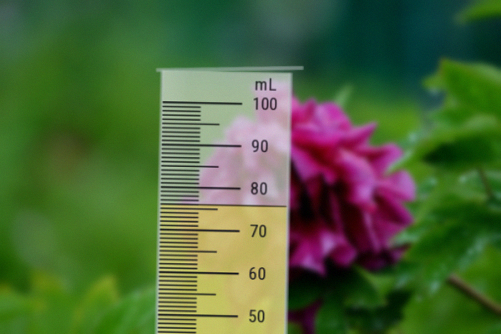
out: 76 mL
